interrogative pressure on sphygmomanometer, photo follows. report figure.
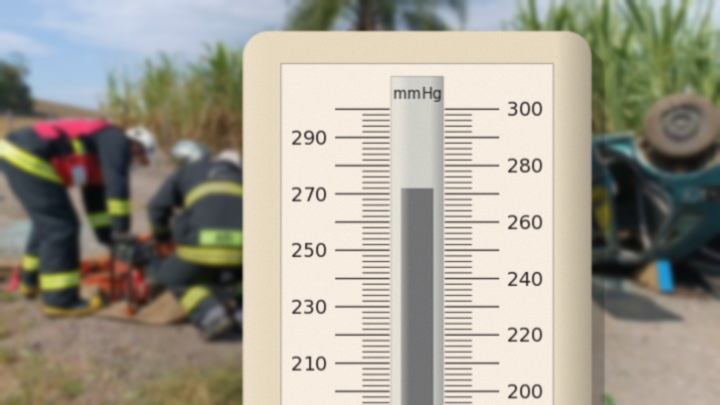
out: 272 mmHg
